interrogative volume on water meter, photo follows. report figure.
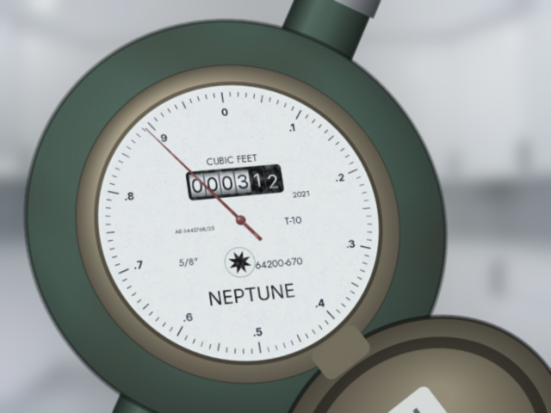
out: 311.89 ft³
